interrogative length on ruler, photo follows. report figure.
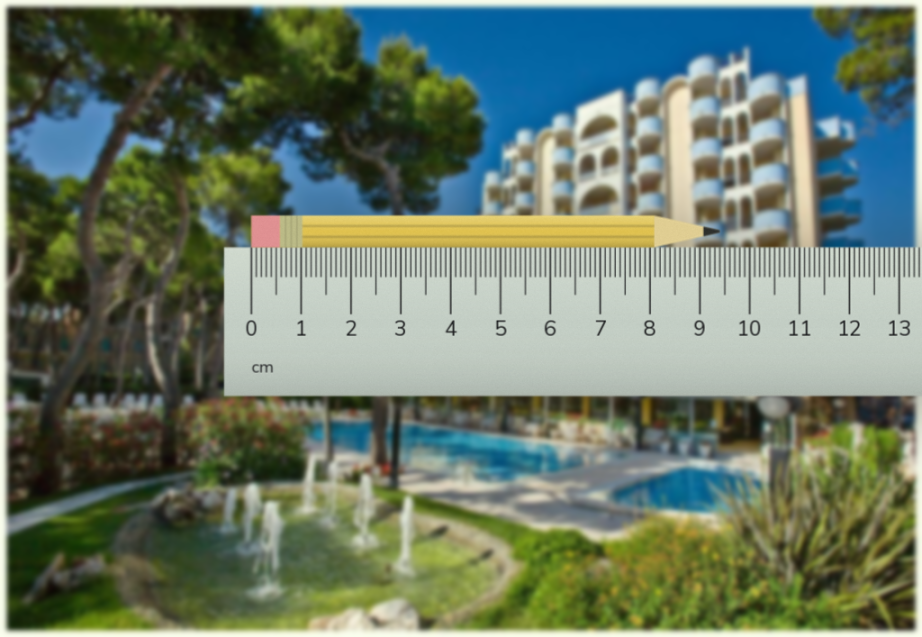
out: 9.4 cm
